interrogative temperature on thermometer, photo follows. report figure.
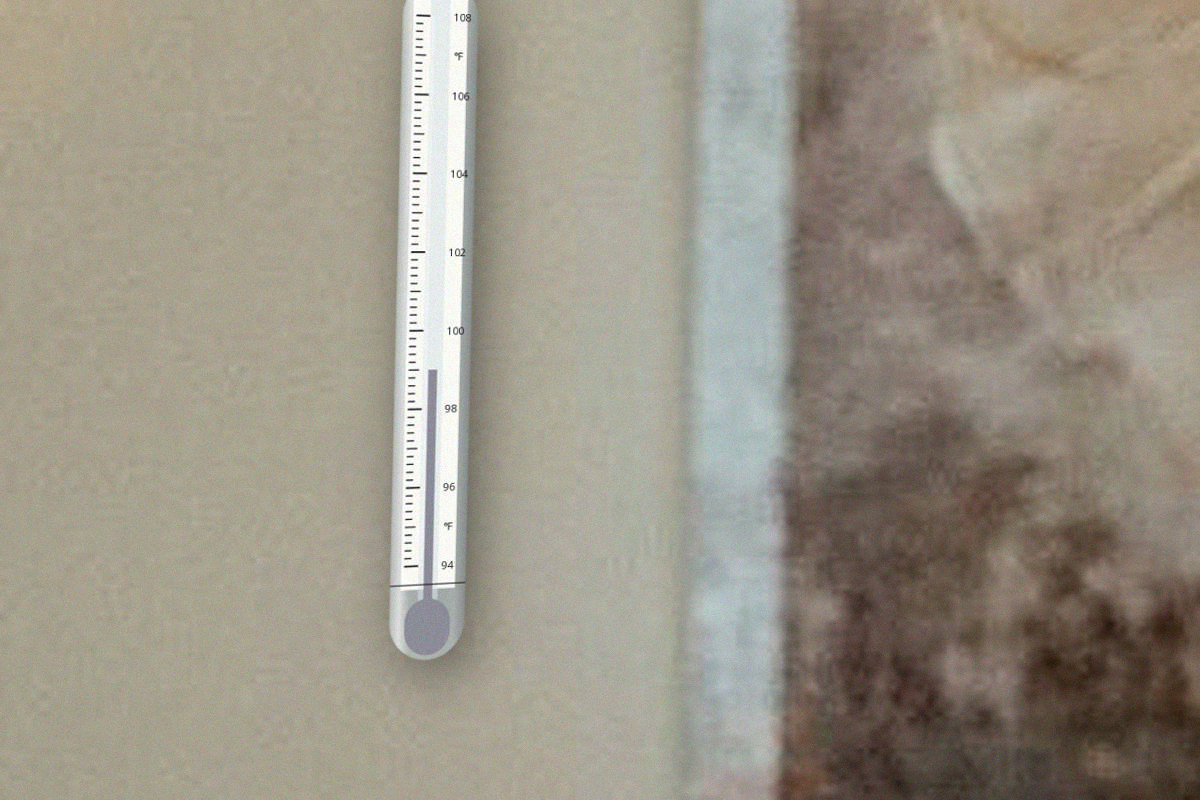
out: 99 °F
